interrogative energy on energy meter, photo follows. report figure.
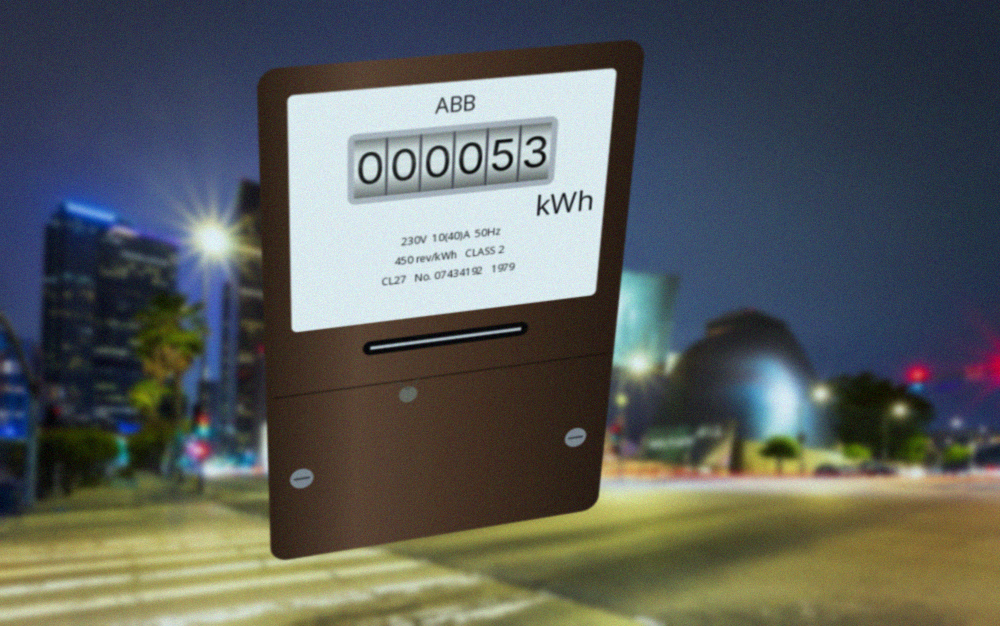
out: 53 kWh
